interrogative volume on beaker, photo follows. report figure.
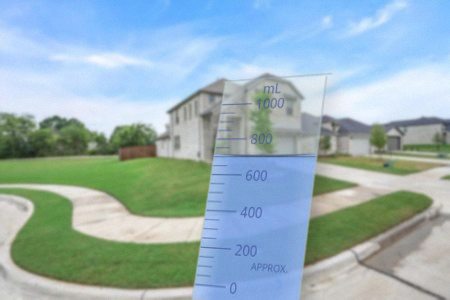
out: 700 mL
